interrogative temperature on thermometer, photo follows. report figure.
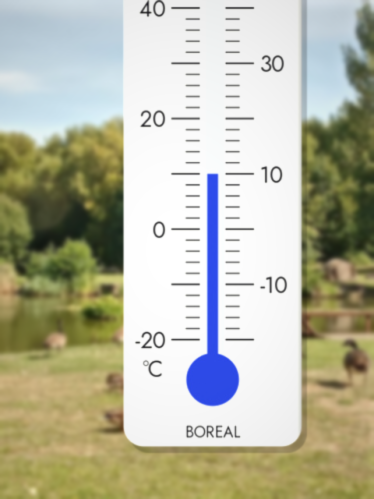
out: 10 °C
